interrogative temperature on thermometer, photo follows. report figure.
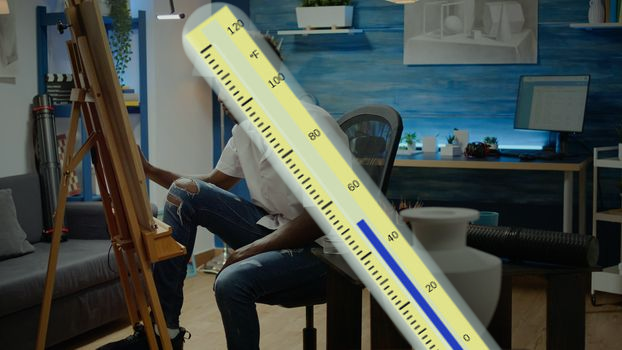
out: 50 °F
